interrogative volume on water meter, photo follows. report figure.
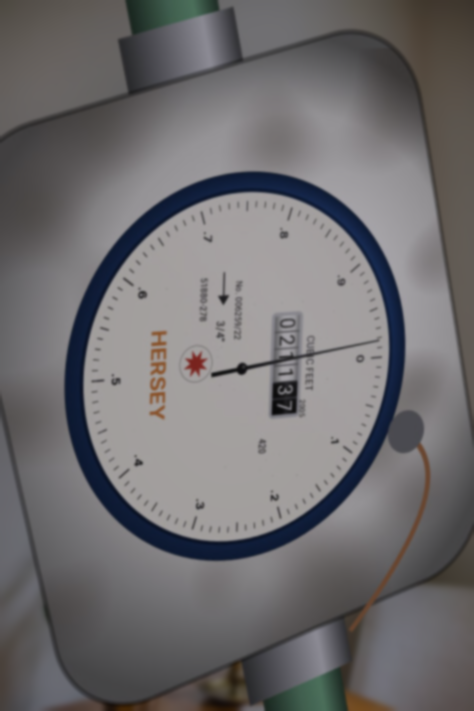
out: 21136.98 ft³
